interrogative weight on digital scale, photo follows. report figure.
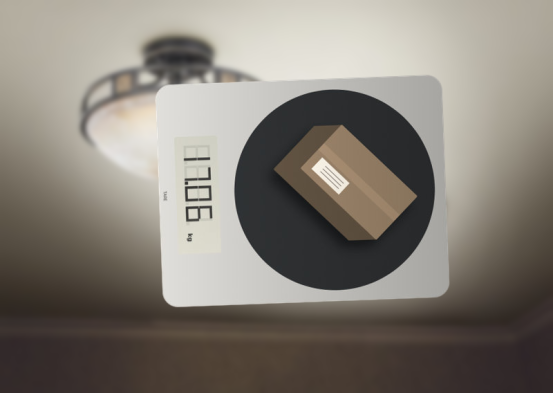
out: 17.06 kg
